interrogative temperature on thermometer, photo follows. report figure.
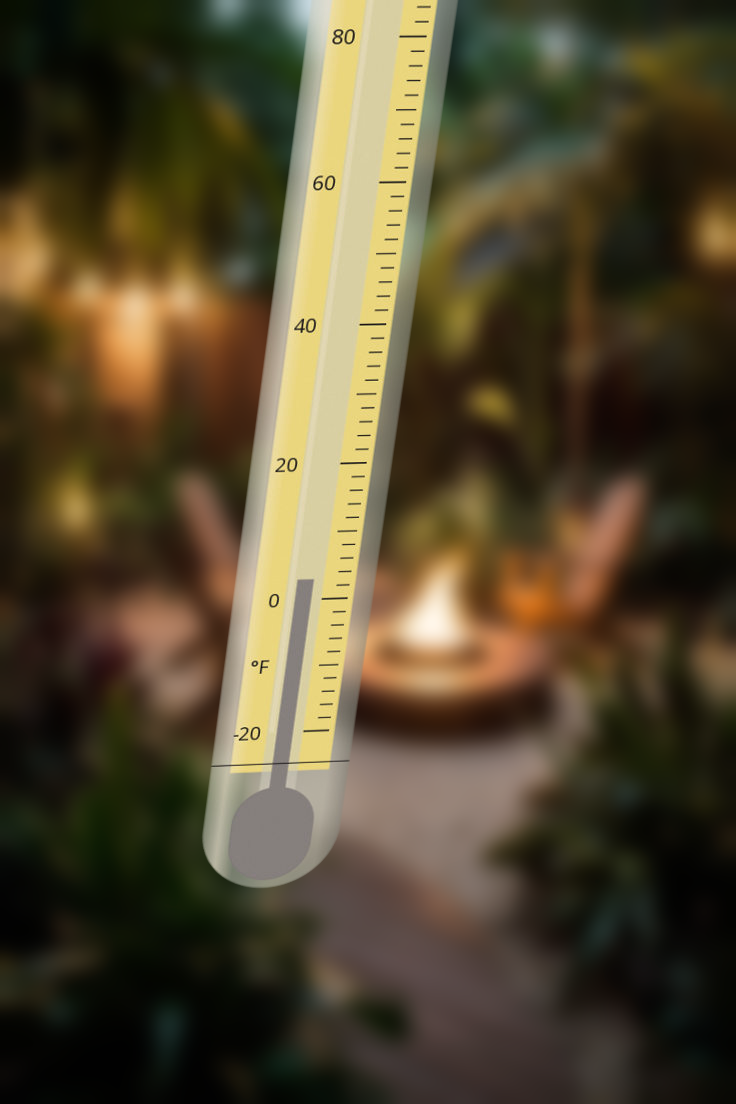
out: 3 °F
